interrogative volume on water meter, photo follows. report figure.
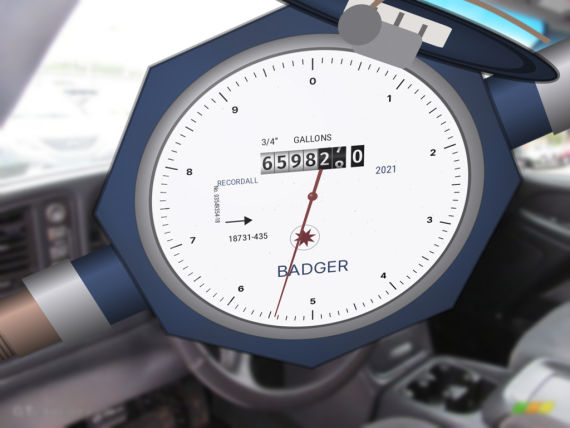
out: 6598275.4 gal
